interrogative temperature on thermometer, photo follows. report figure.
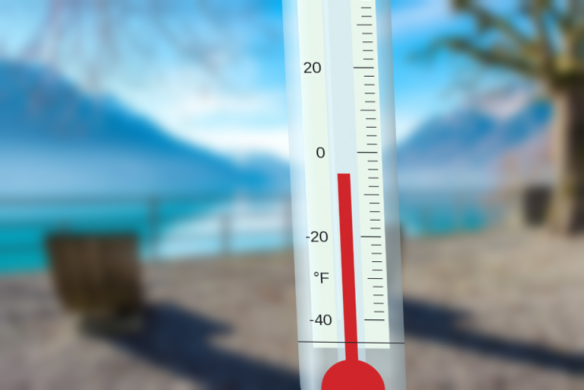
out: -5 °F
